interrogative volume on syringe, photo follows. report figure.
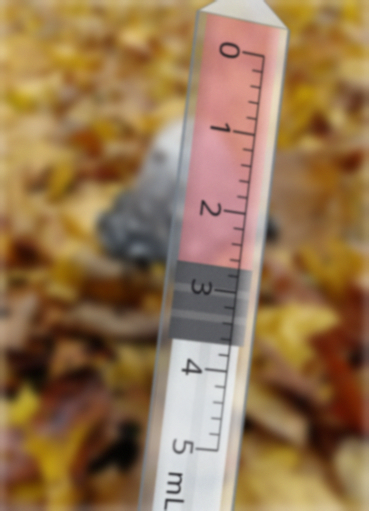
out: 2.7 mL
